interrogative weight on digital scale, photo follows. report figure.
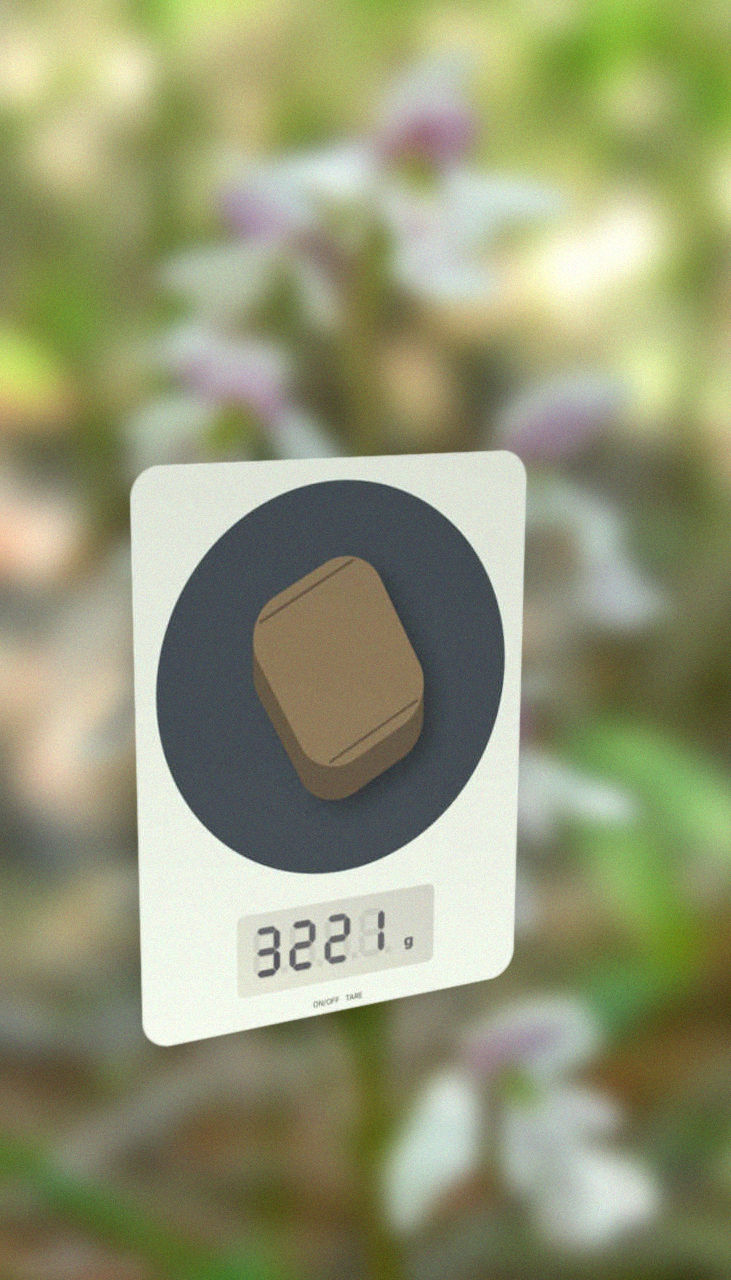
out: 3221 g
